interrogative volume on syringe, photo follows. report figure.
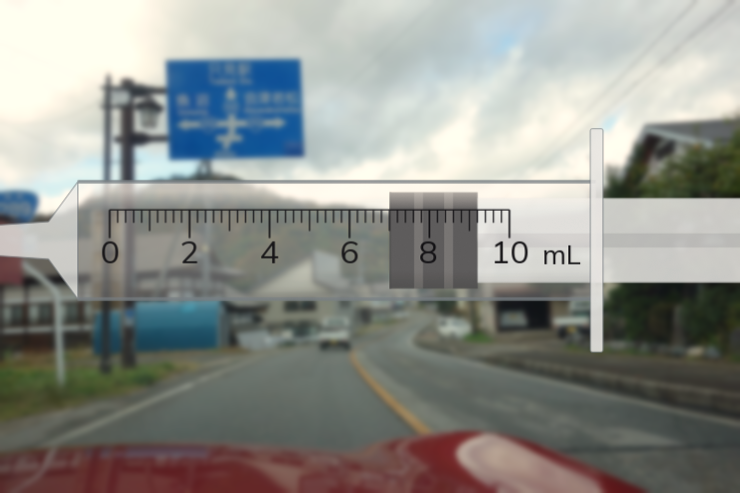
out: 7 mL
